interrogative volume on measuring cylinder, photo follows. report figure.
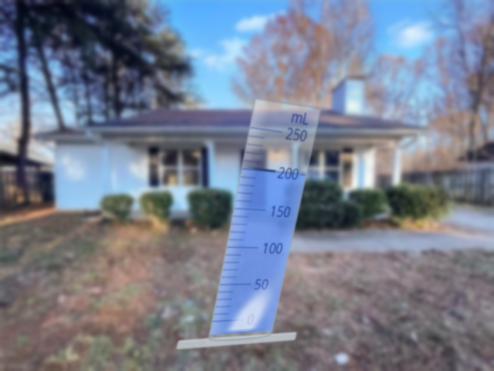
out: 200 mL
